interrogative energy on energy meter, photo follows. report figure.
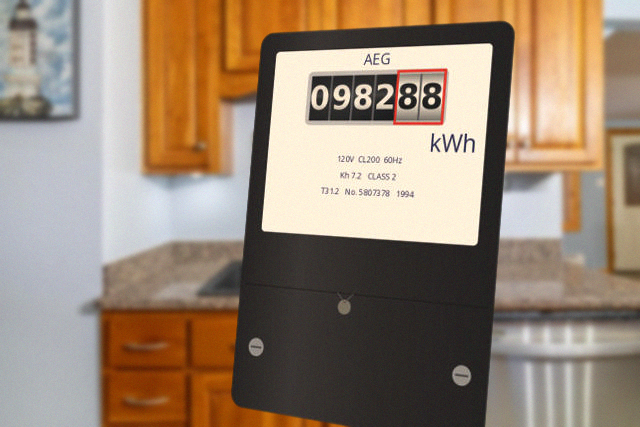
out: 982.88 kWh
